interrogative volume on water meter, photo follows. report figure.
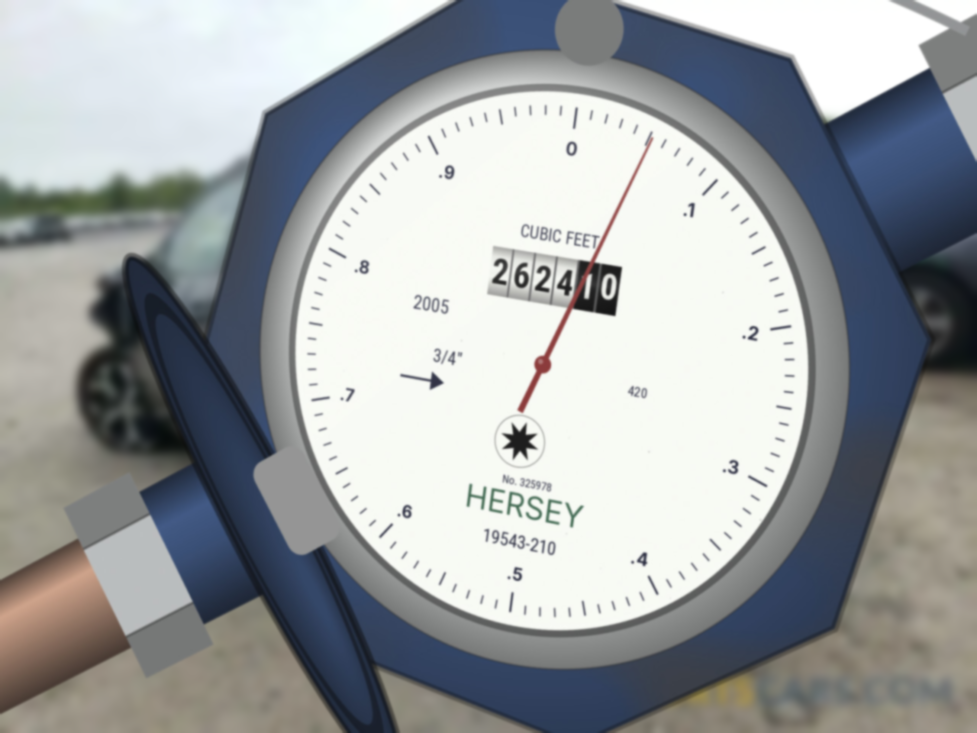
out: 262410.05 ft³
